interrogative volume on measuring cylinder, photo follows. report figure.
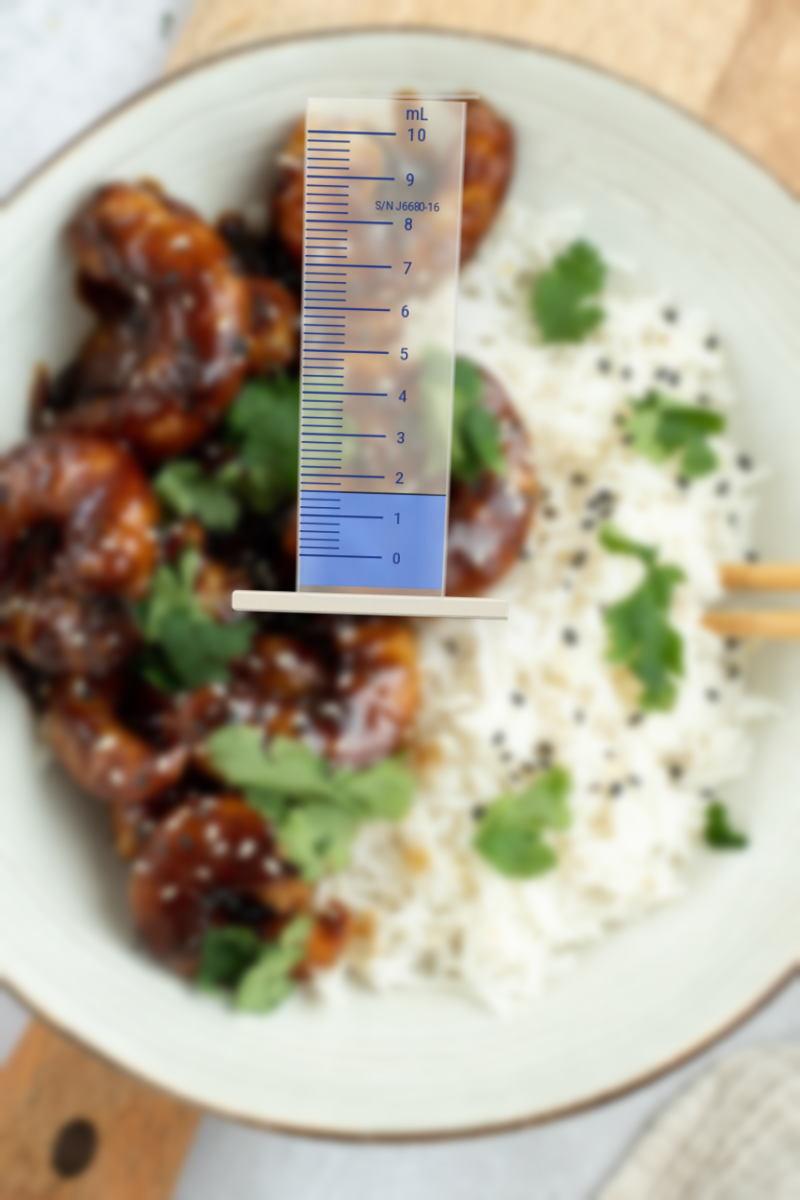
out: 1.6 mL
